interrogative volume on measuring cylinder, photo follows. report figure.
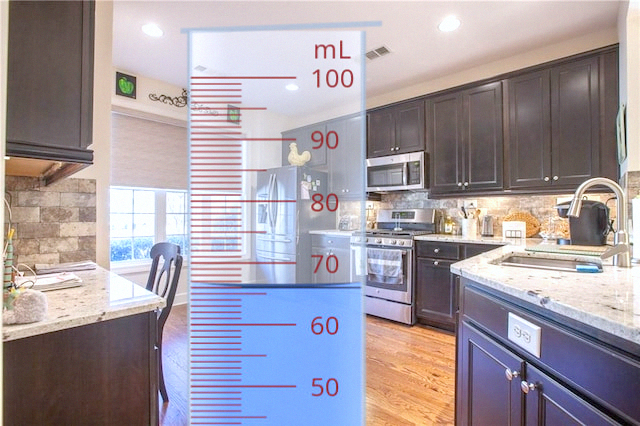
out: 66 mL
